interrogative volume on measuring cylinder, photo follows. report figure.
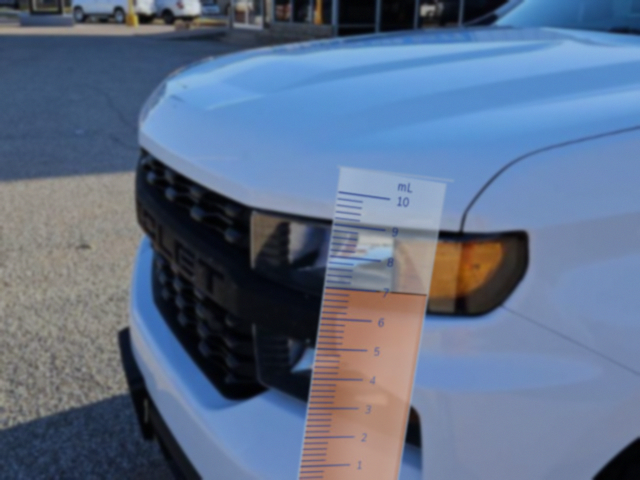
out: 7 mL
